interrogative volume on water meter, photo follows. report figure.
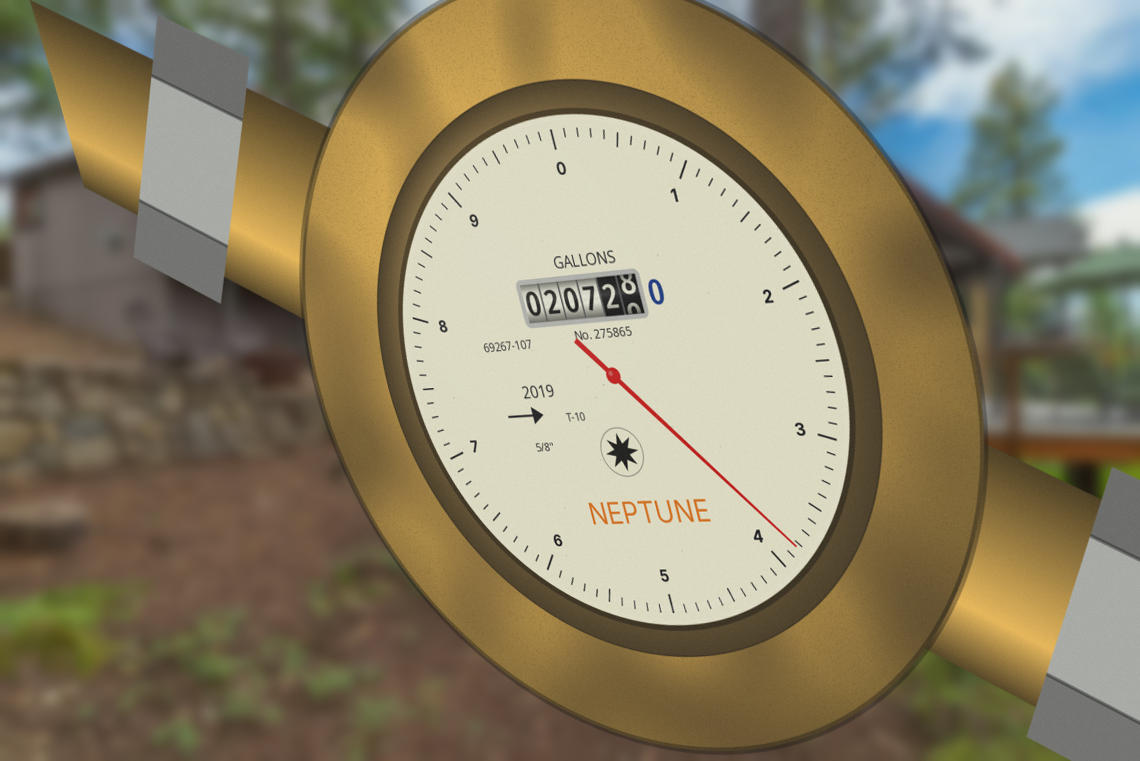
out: 207283.8 gal
